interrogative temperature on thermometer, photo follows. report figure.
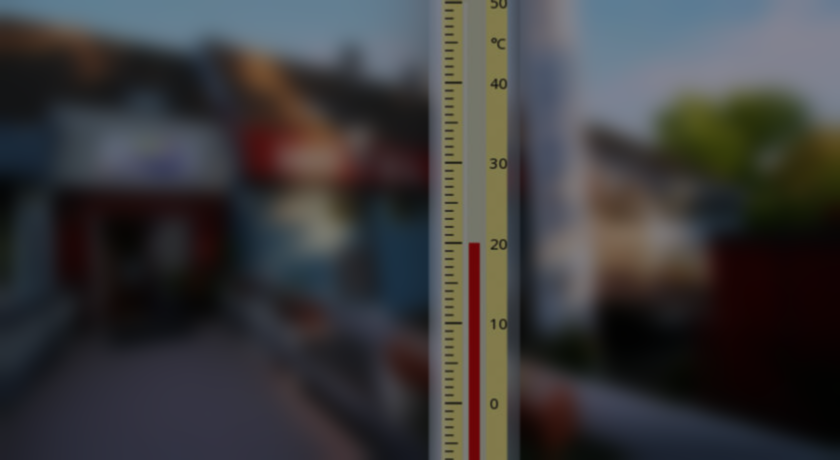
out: 20 °C
